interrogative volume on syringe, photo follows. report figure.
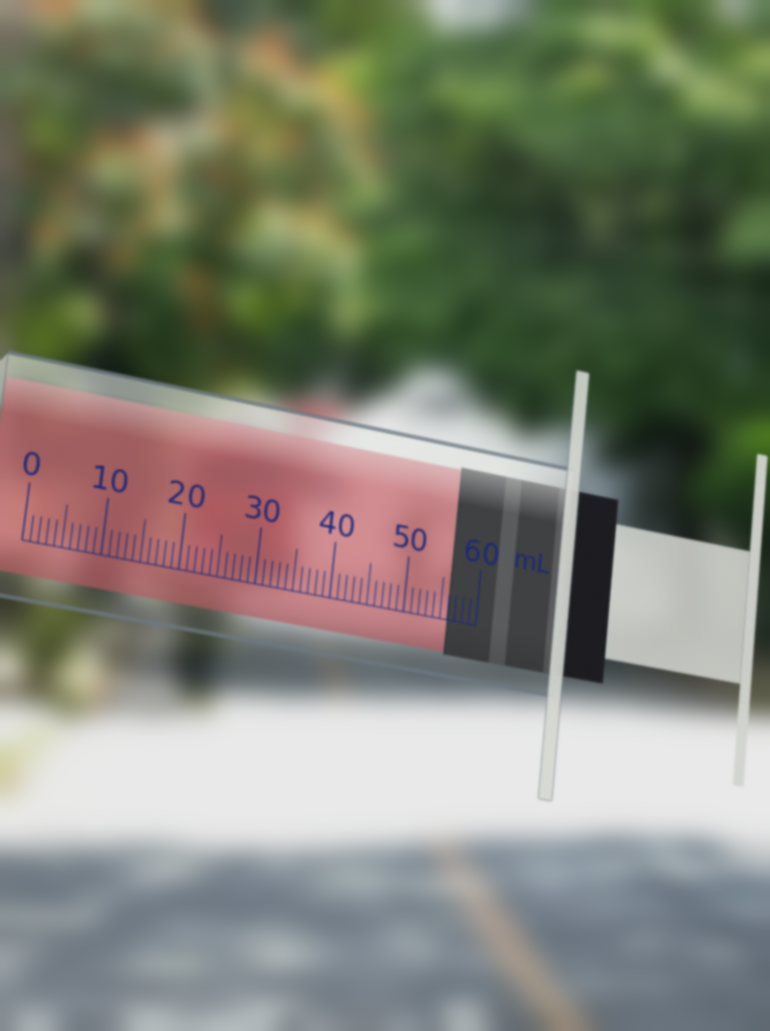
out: 56 mL
